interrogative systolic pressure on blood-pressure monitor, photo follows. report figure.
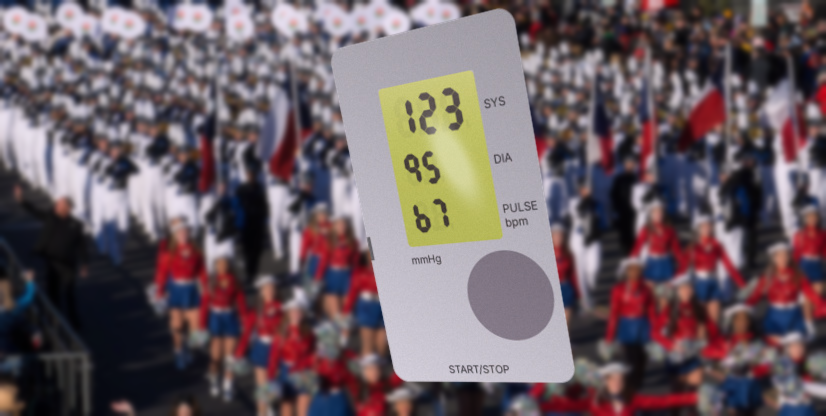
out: 123 mmHg
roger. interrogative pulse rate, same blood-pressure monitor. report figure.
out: 67 bpm
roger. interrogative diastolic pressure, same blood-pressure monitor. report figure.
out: 95 mmHg
